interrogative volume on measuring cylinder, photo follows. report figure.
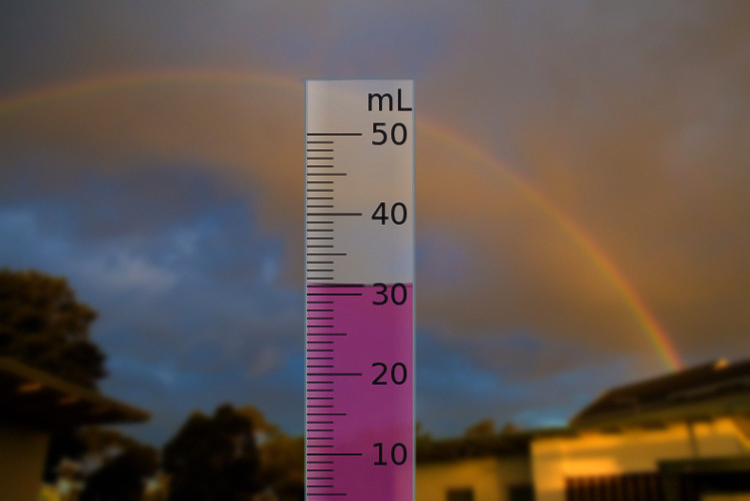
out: 31 mL
